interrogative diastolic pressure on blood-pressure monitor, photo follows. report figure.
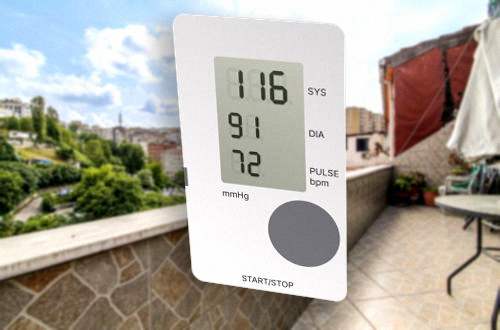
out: 91 mmHg
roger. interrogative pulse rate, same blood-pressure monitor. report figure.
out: 72 bpm
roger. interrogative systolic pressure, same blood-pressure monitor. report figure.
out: 116 mmHg
